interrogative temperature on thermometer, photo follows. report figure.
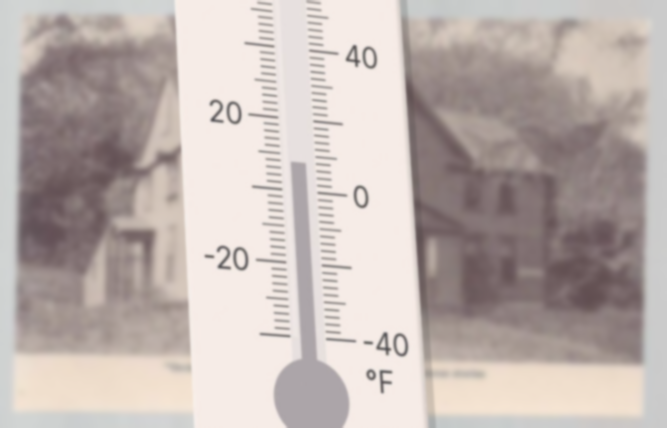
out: 8 °F
